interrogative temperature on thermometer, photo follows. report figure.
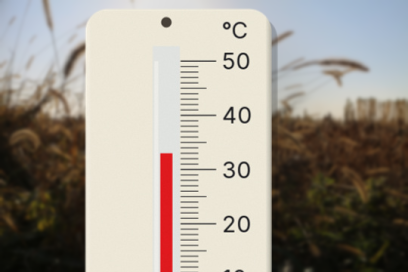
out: 33 °C
